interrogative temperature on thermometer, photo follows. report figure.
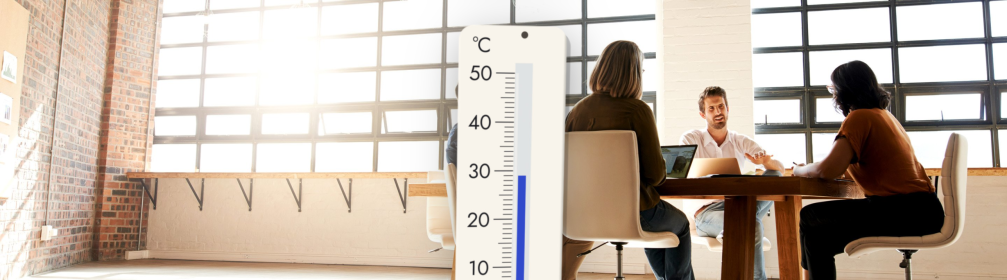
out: 29 °C
